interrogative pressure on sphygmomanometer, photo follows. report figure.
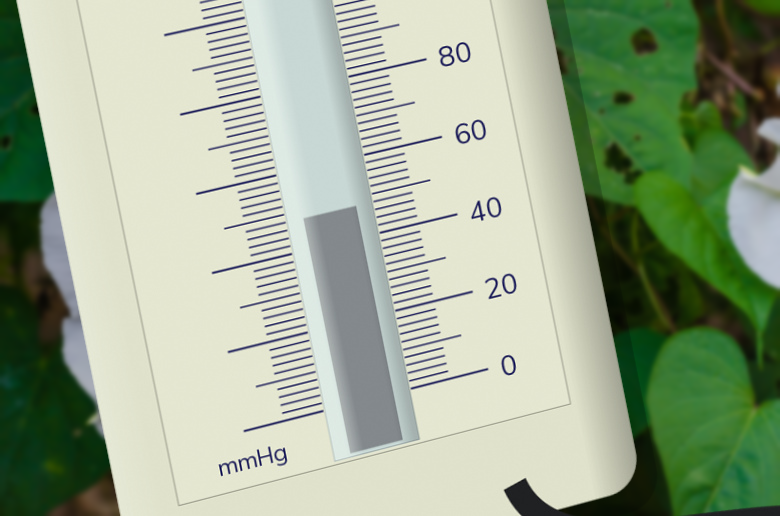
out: 48 mmHg
